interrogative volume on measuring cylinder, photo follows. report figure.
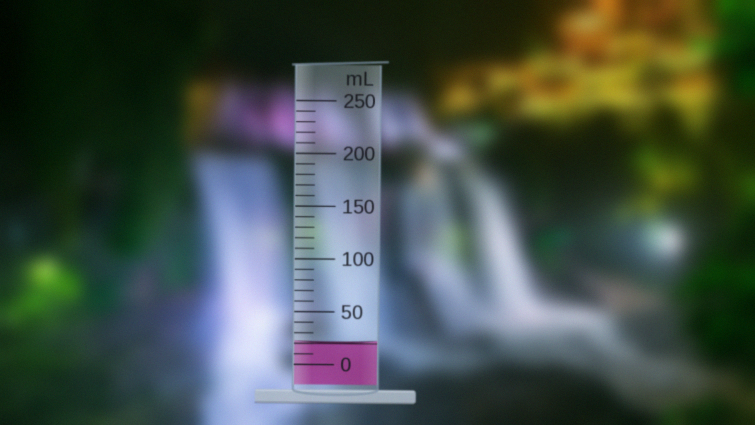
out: 20 mL
